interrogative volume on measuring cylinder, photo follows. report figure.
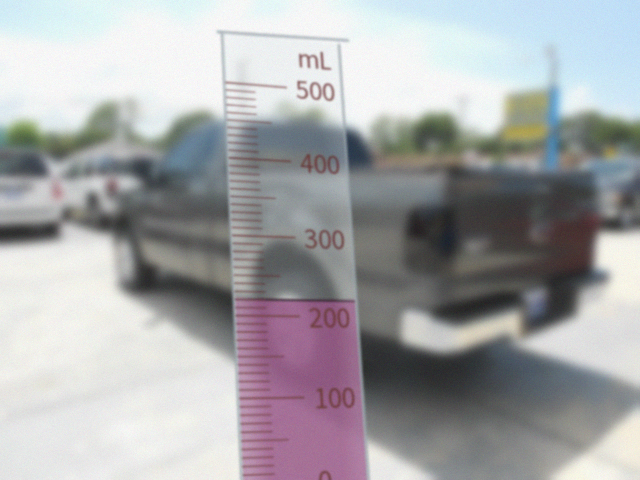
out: 220 mL
